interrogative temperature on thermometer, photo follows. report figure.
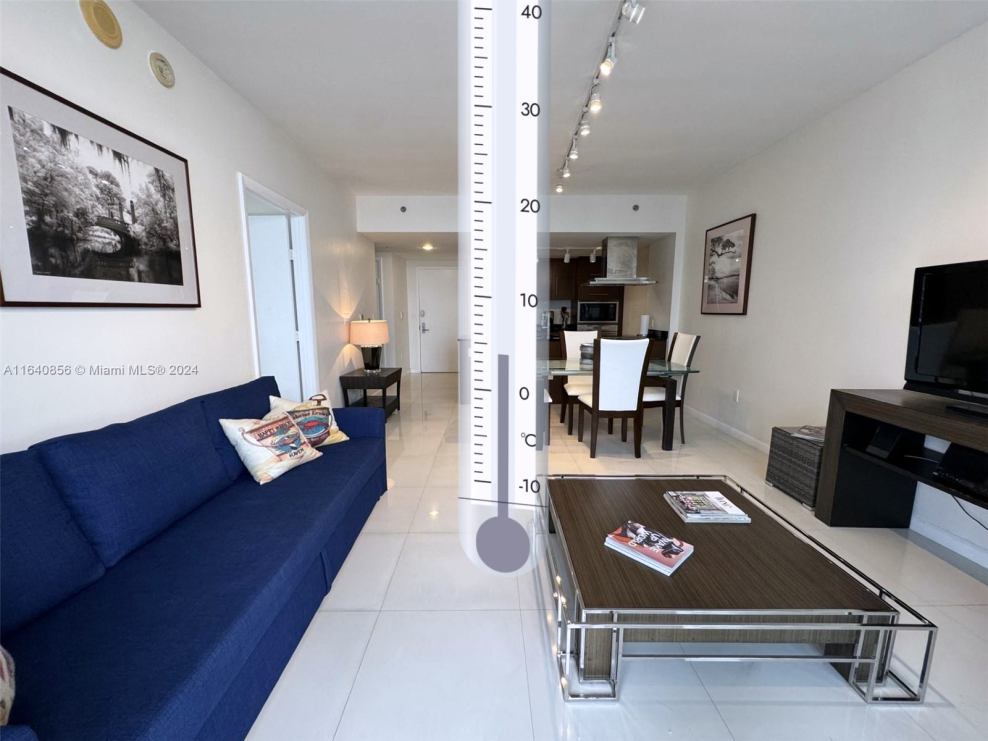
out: 4 °C
